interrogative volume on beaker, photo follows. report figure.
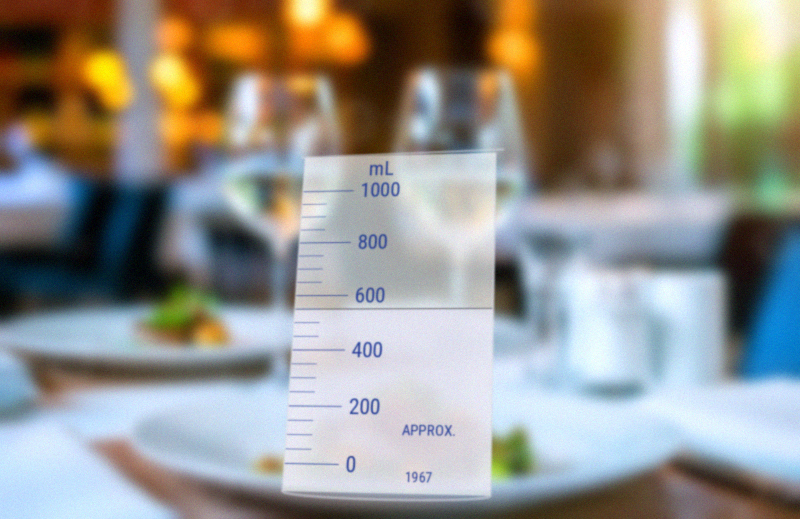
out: 550 mL
